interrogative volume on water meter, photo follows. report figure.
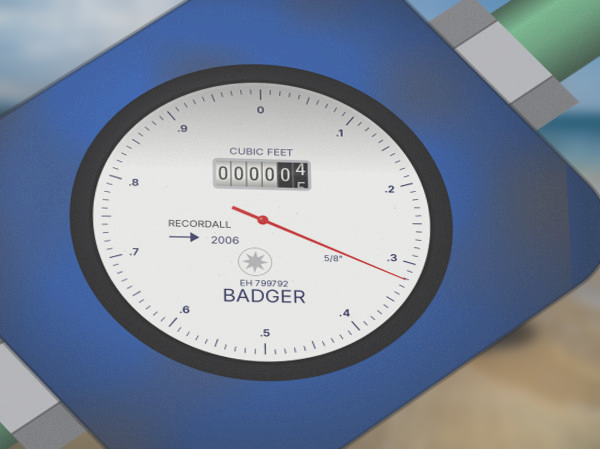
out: 4.32 ft³
